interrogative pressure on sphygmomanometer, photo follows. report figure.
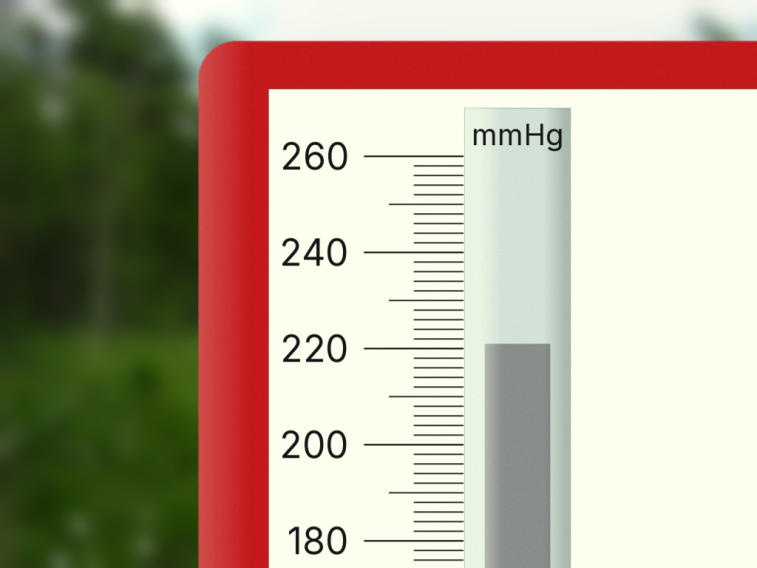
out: 221 mmHg
